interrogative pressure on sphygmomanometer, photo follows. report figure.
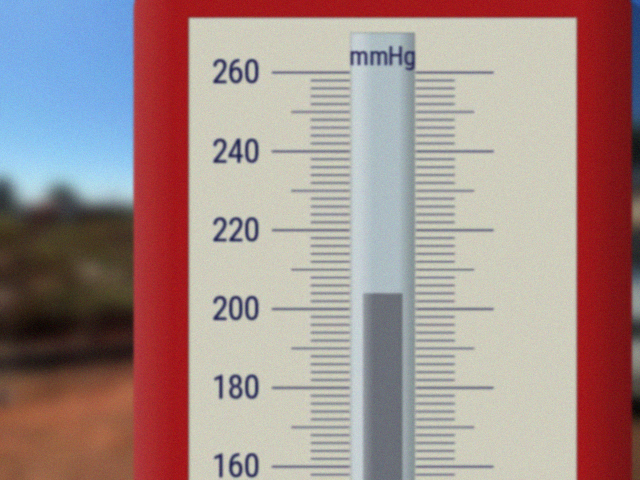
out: 204 mmHg
